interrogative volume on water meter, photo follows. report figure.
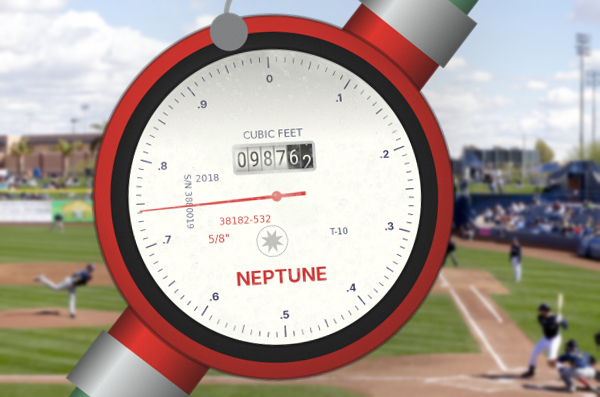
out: 98761.74 ft³
